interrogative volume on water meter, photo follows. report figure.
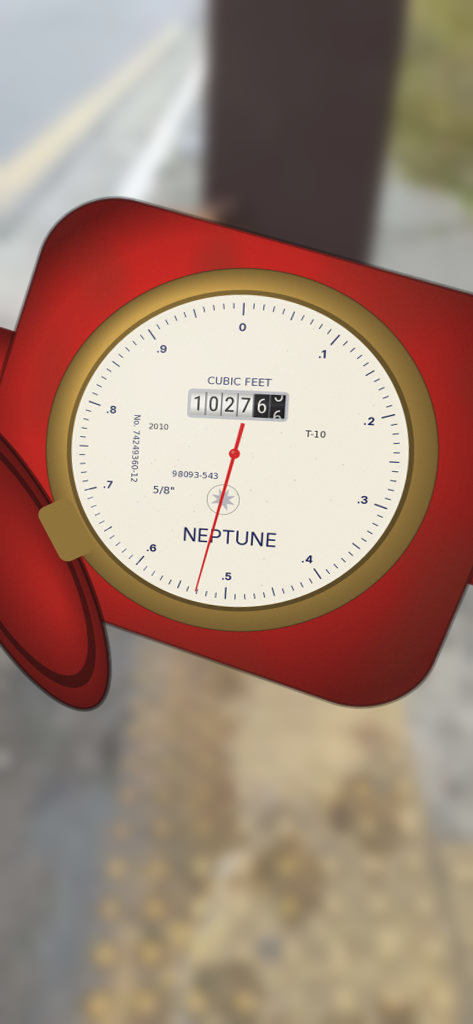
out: 102765.53 ft³
